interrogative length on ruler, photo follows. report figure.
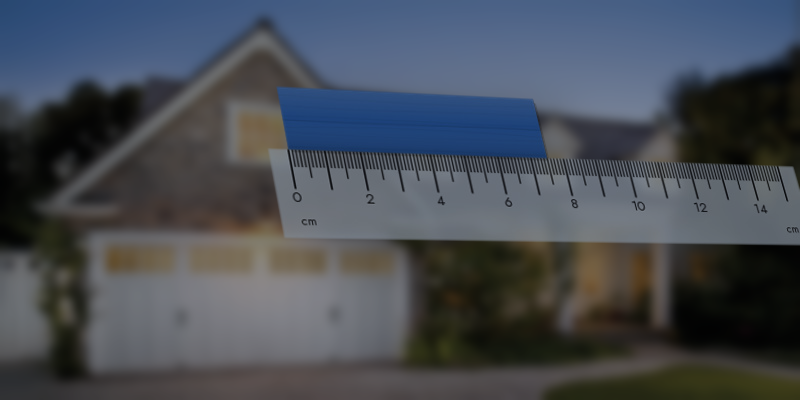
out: 7.5 cm
